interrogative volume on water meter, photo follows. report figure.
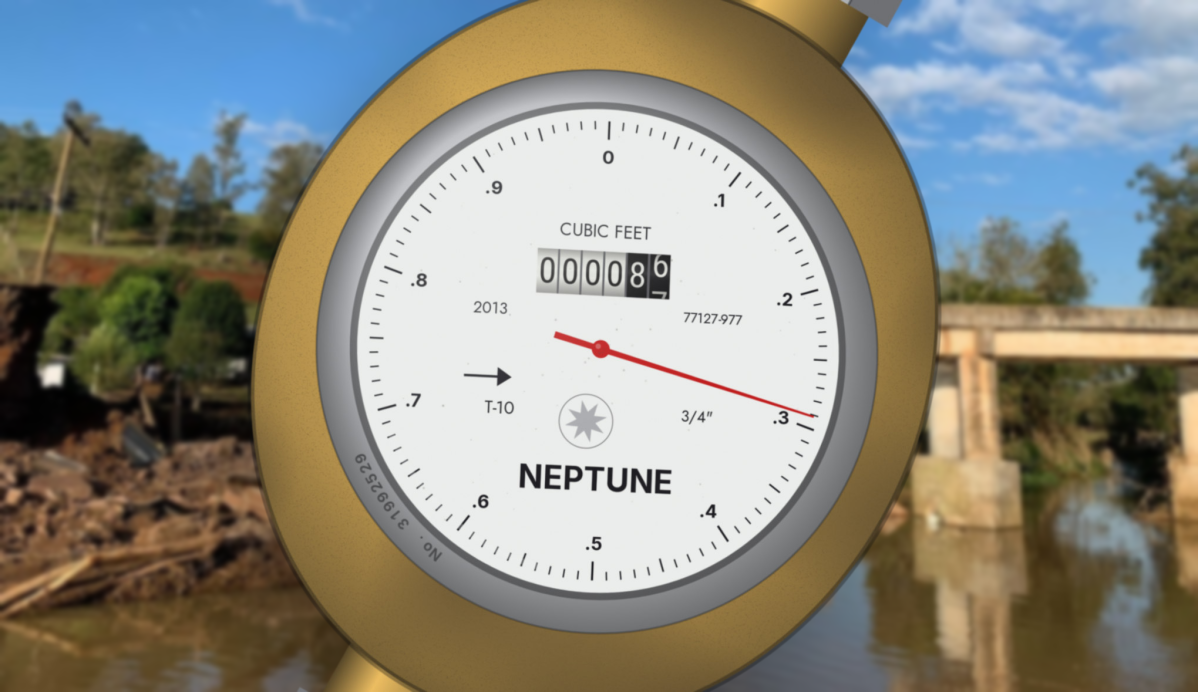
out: 86.29 ft³
